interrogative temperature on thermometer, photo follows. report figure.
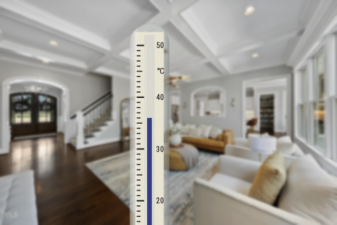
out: 36 °C
